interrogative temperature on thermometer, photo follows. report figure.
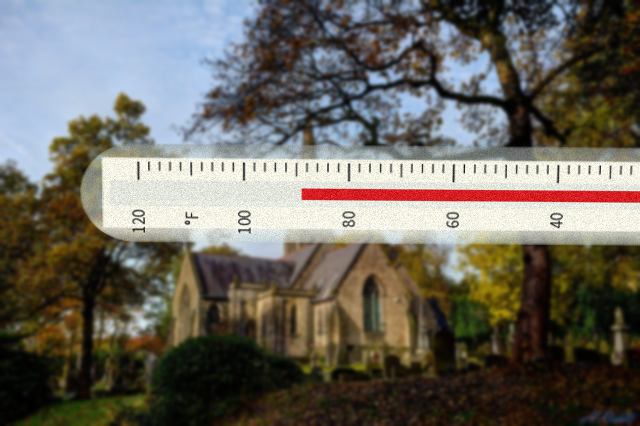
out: 89 °F
